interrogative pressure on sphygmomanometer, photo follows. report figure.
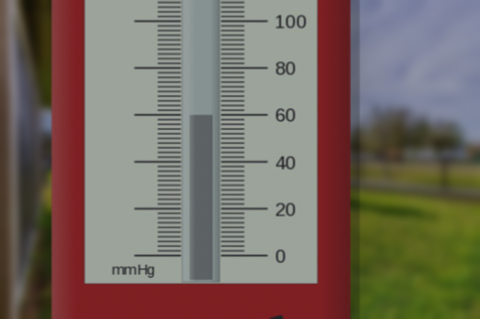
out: 60 mmHg
